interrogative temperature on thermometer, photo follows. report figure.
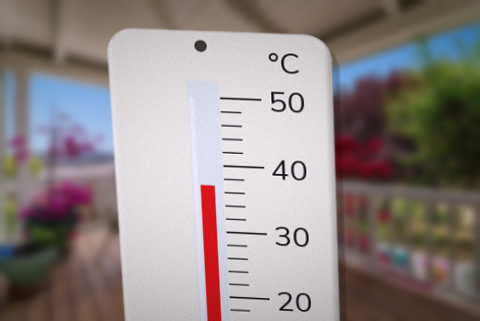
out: 37 °C
